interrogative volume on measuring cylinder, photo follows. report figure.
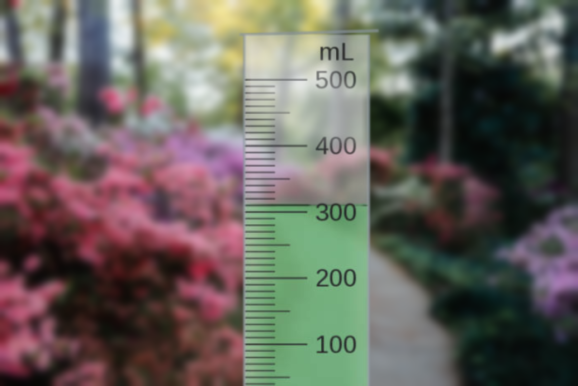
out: 310 mL
